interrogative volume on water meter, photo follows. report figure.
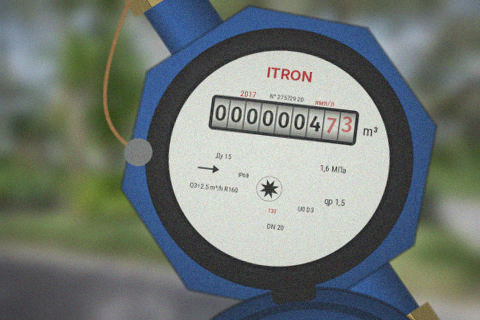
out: 4.73 m³
